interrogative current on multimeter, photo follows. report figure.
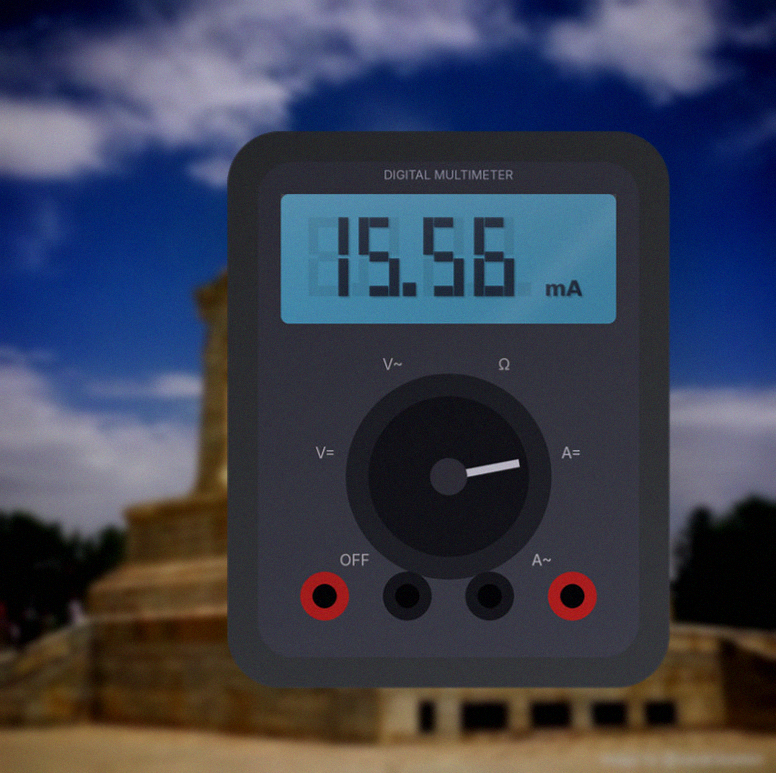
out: 15.56 mA
